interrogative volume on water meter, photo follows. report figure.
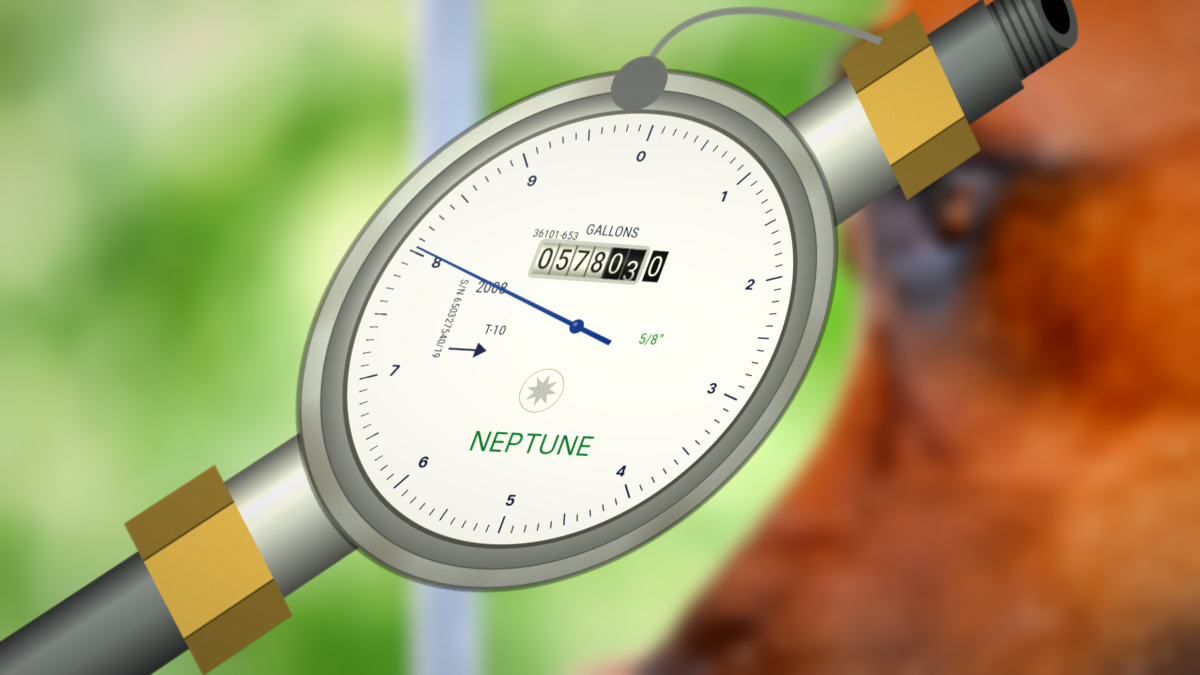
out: 578028.0 gal
